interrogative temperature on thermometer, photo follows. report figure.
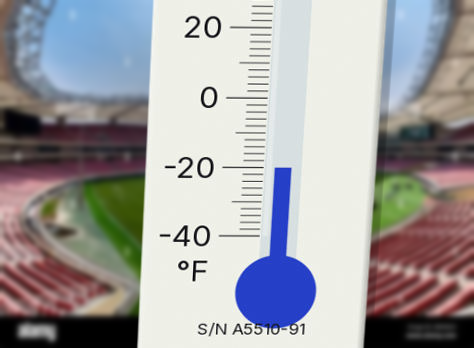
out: -20 °F
